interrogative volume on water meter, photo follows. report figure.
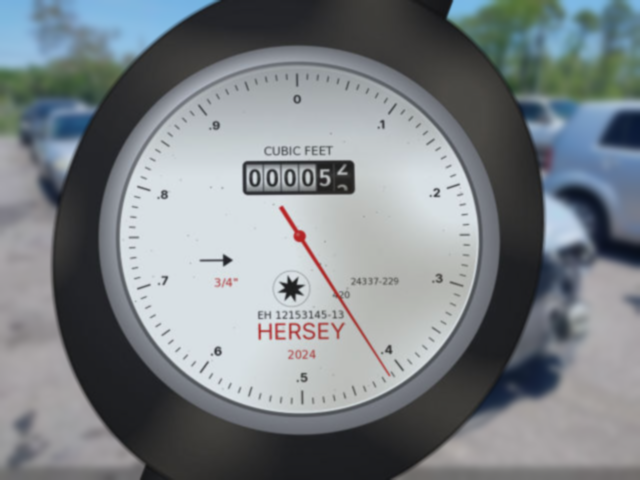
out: 52.41 ft³
